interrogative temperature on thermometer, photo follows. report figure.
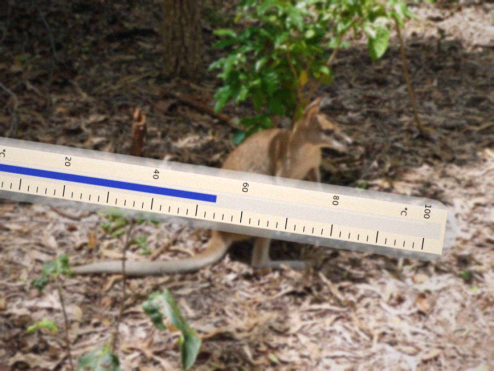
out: 54 °C
